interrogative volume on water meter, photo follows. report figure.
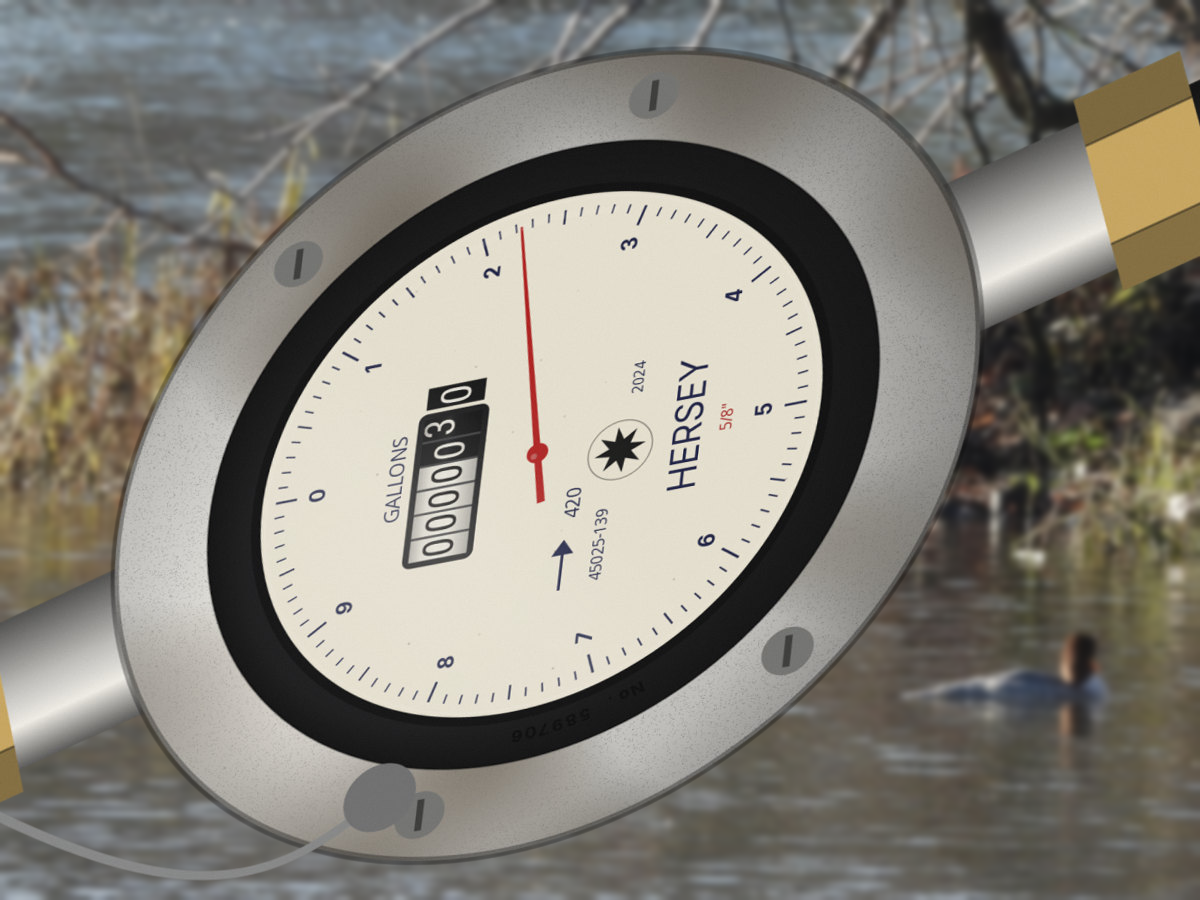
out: 32.2 gal
